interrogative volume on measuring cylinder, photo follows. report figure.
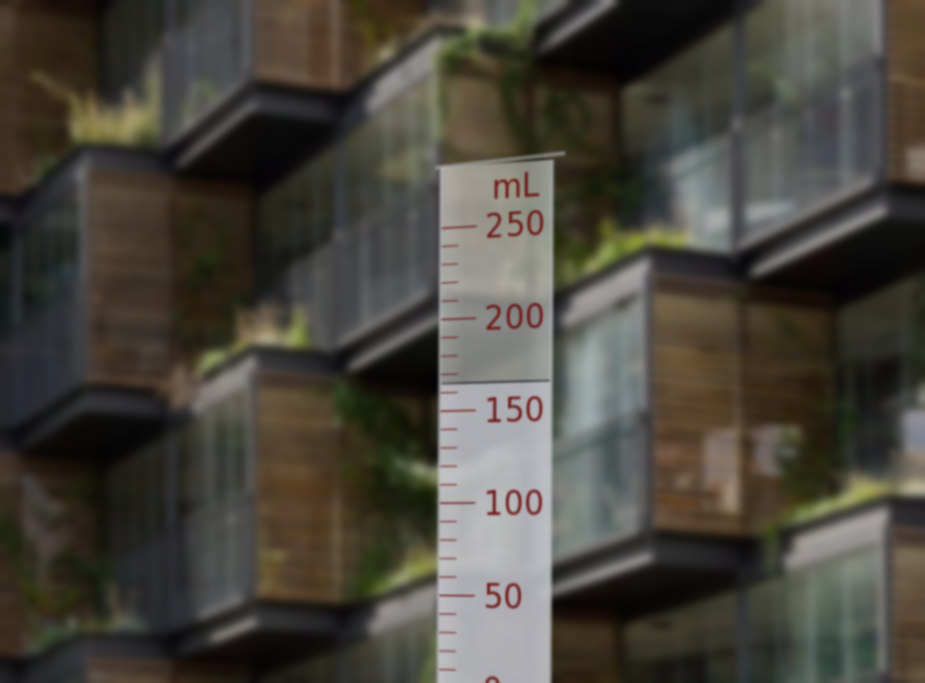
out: 165 mL
